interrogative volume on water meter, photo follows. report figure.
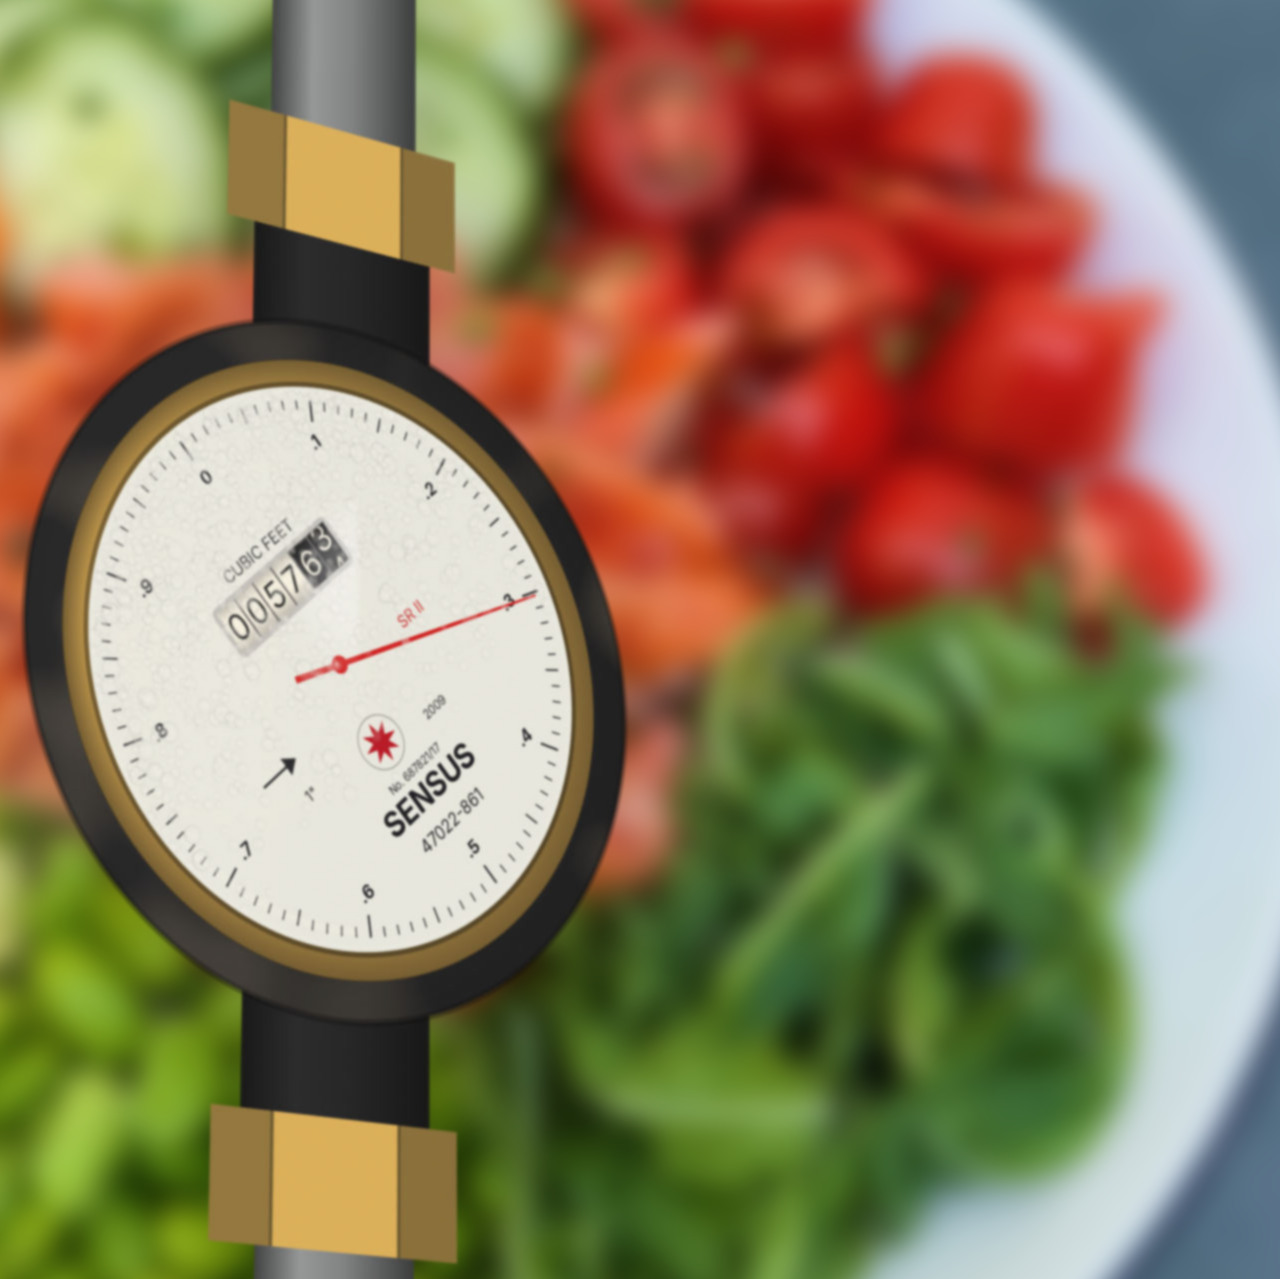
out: 5763.30 ft³
